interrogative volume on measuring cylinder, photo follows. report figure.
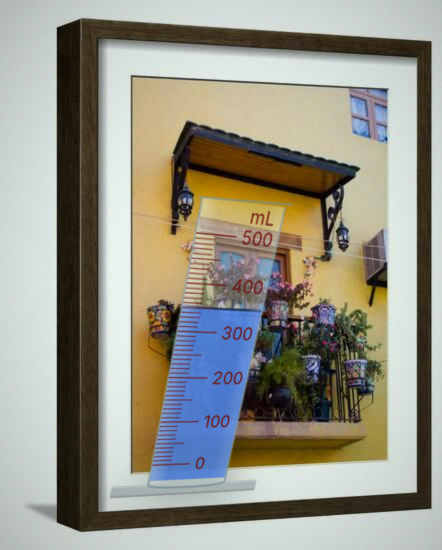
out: 350 mL
